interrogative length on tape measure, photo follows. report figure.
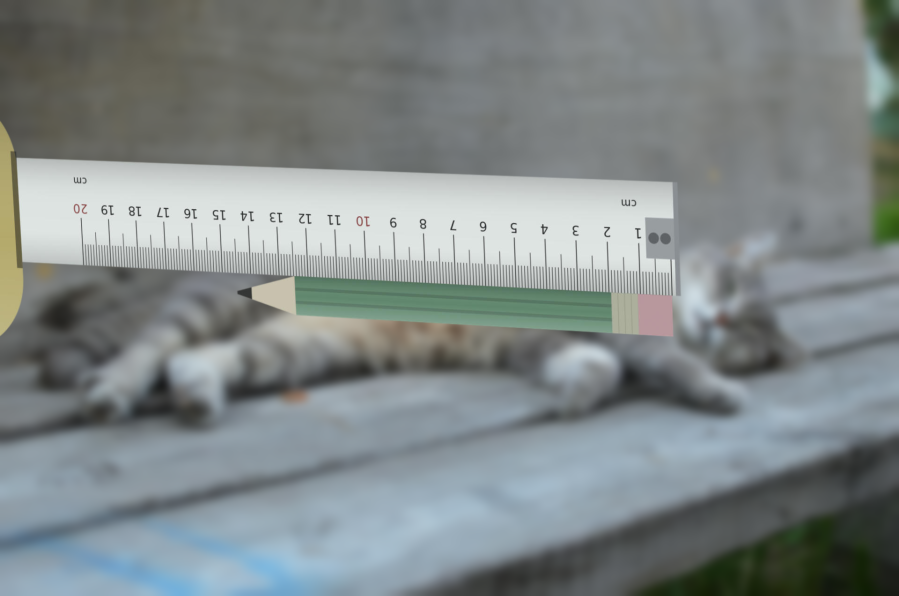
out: 14.5 cm
